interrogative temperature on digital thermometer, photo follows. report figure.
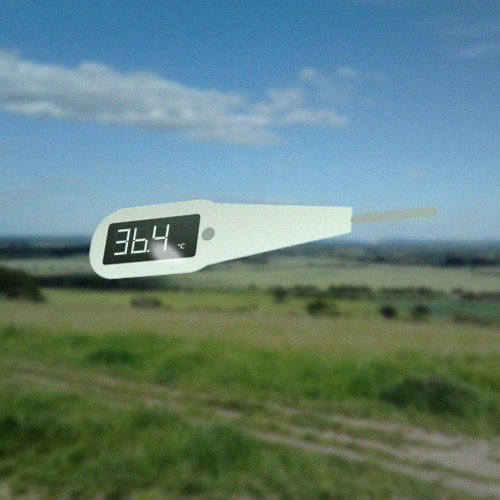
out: 36.4 °C
